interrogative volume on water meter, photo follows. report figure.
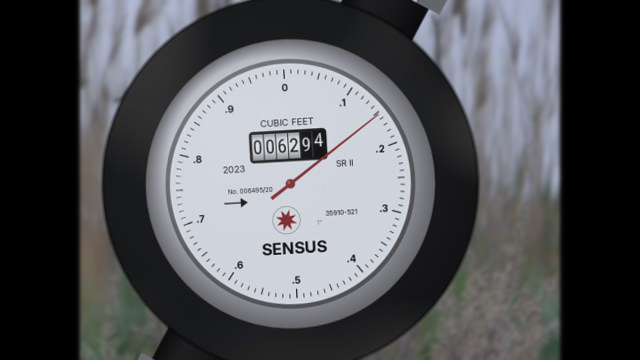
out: 6294.15 ft³
